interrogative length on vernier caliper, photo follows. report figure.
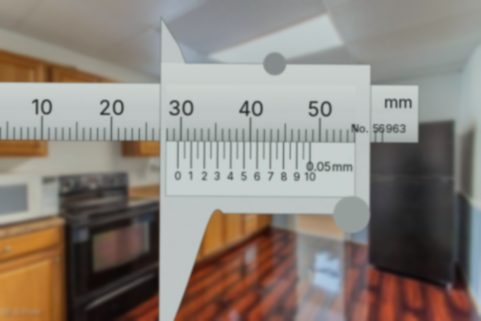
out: 29.6 mm
